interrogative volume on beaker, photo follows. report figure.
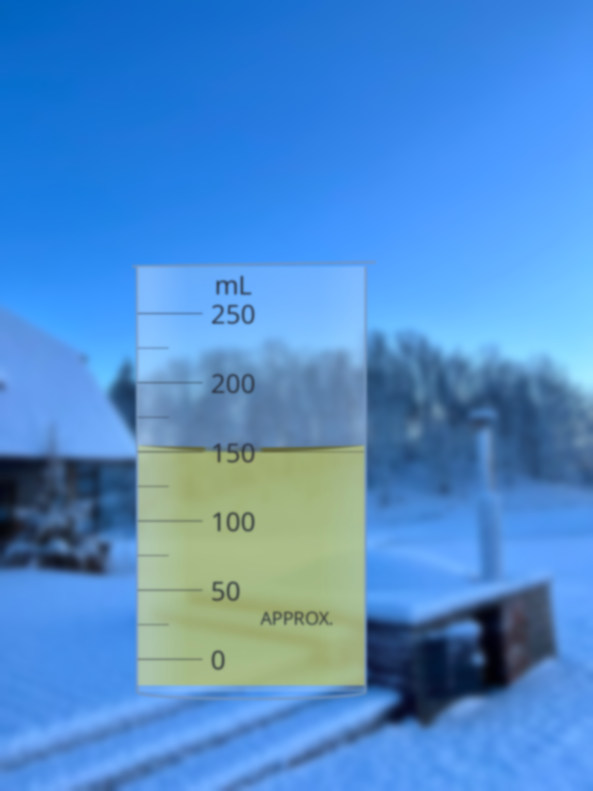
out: 150 mL
